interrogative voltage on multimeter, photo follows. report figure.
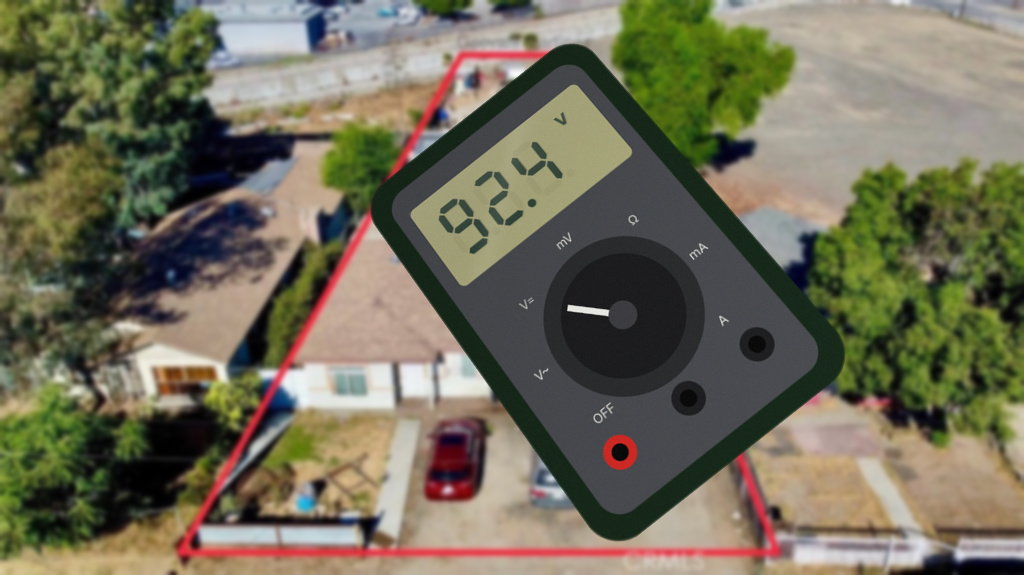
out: 92.4 V
